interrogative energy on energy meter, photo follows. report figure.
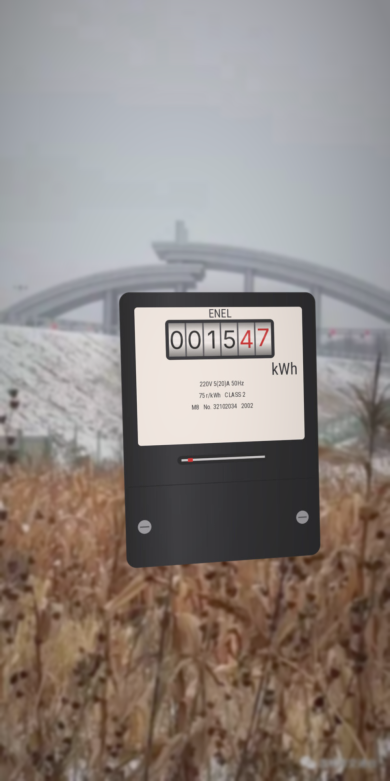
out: 15.47 kWh
